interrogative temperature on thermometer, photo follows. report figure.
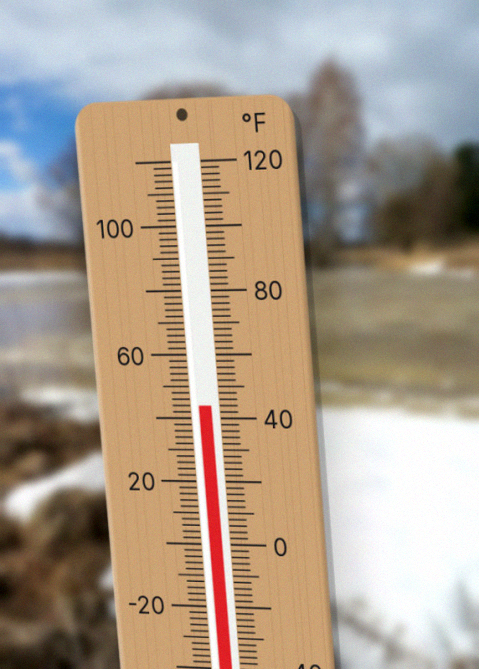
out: 44 °F
